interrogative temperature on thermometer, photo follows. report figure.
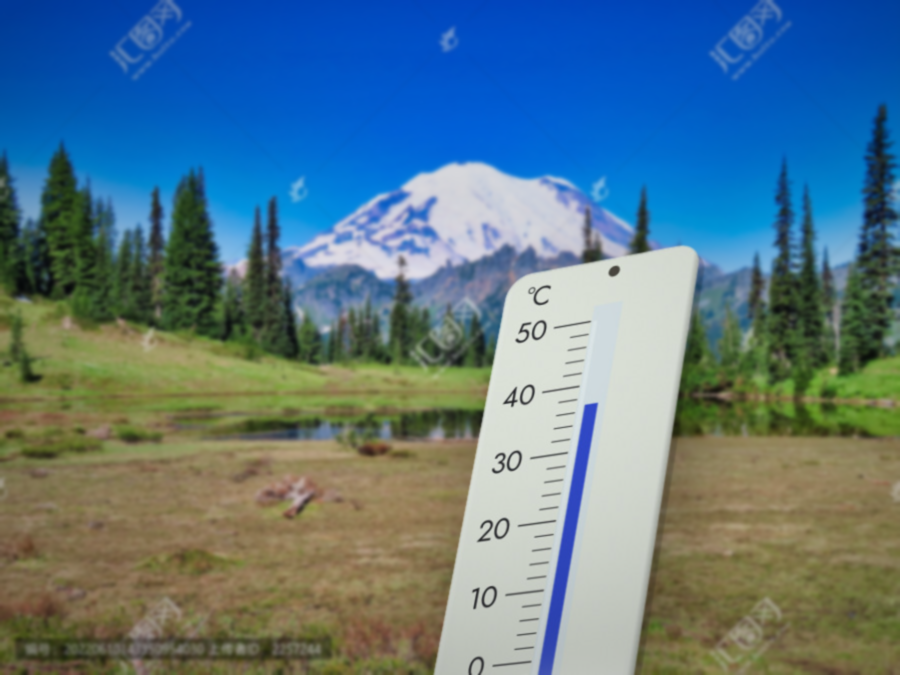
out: 37 °C
